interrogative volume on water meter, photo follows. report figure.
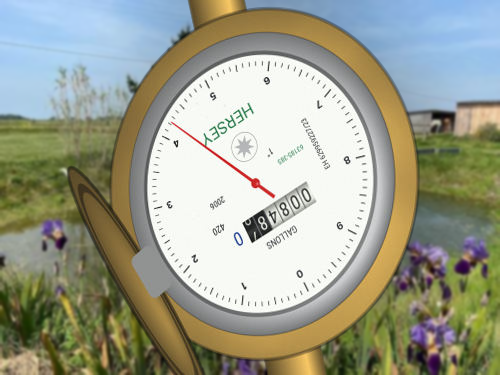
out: 84874.2 gal
